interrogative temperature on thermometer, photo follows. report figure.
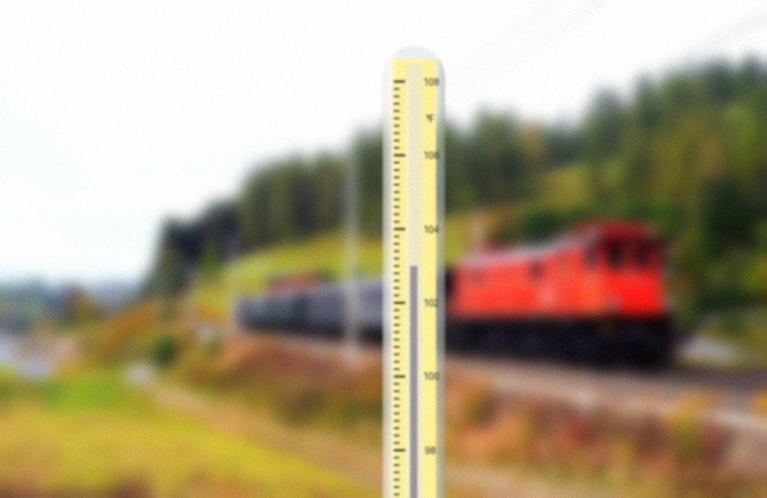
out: 103 °F
